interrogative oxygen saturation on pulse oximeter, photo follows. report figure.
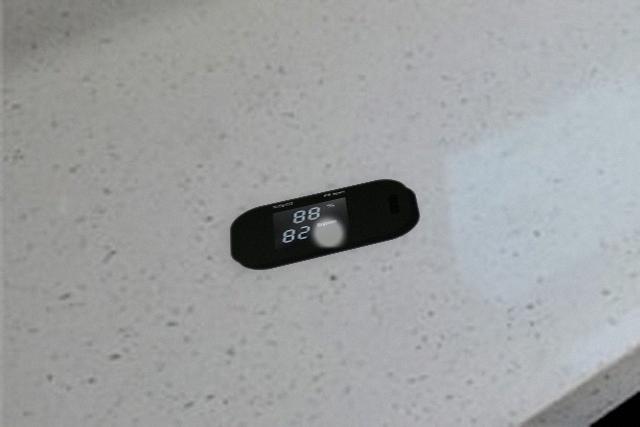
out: 88 %
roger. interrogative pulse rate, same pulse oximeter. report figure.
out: 82 bpm
